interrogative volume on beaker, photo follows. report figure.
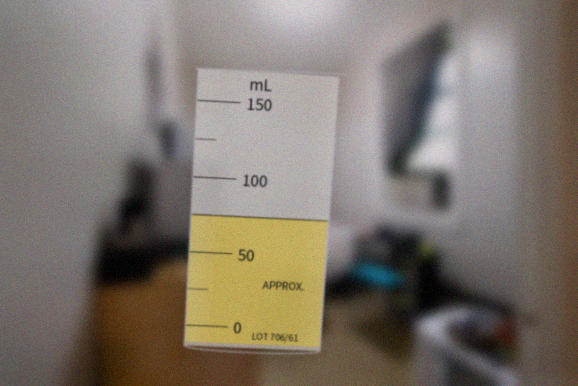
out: 75 mL
